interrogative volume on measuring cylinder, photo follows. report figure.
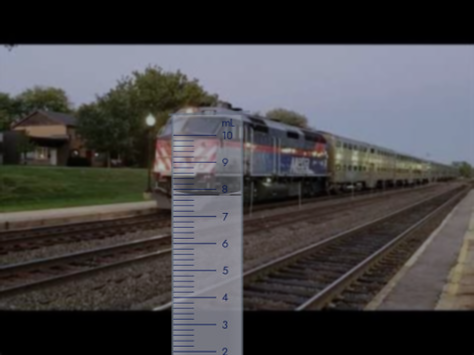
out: 7.8 mL
